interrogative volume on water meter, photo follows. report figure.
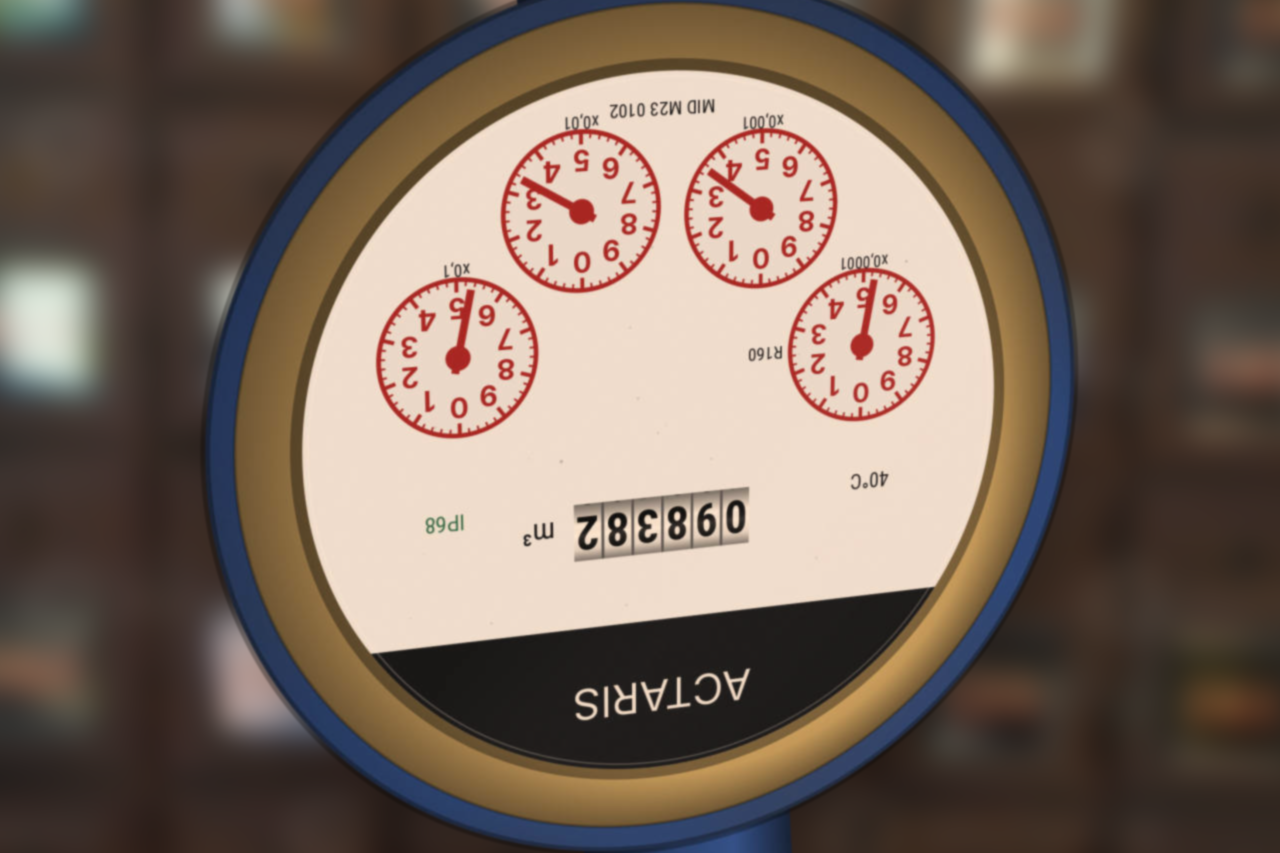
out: 98382.5335 m³
